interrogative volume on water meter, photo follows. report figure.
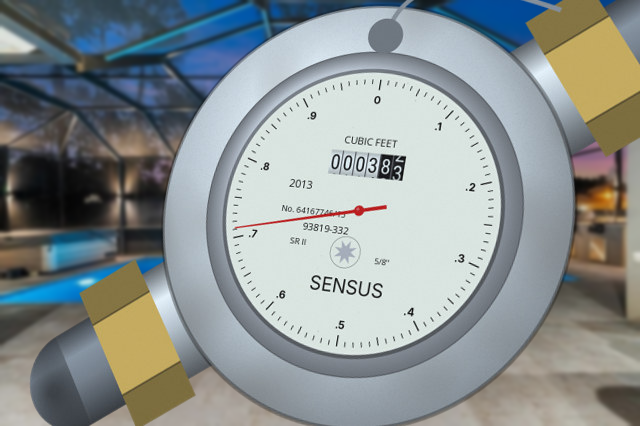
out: 382.71 ft³
